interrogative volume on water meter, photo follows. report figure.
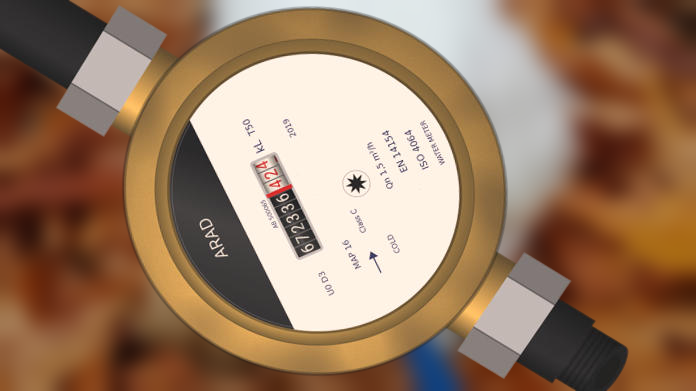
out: 672336.424 kL
